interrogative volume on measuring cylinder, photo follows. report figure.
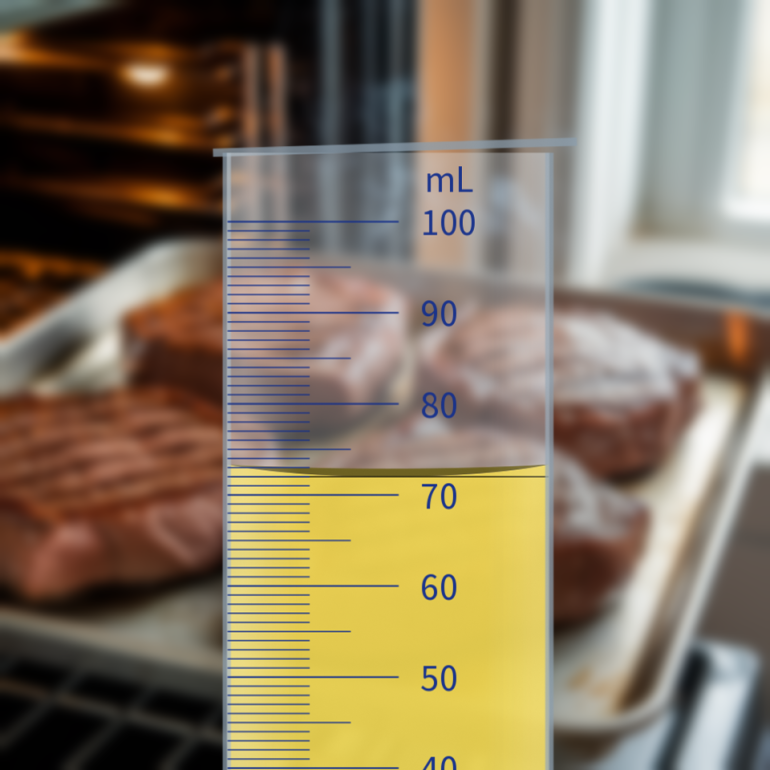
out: 72 mL
